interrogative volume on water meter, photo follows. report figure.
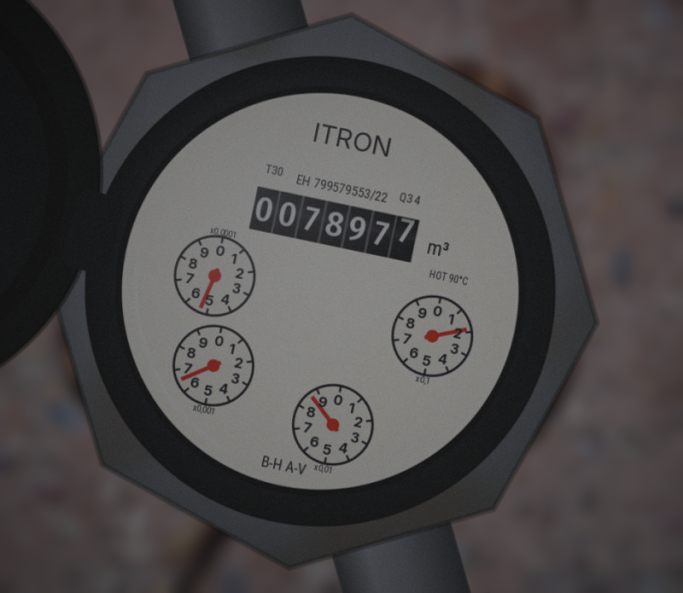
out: 78977.1865 m³
